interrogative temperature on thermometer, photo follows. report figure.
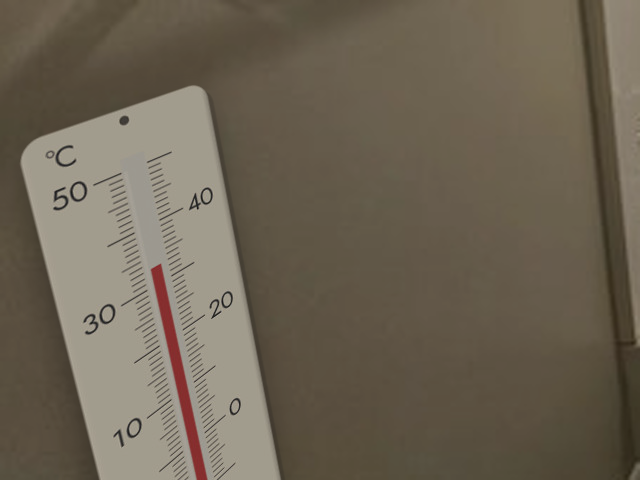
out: 33 °C
